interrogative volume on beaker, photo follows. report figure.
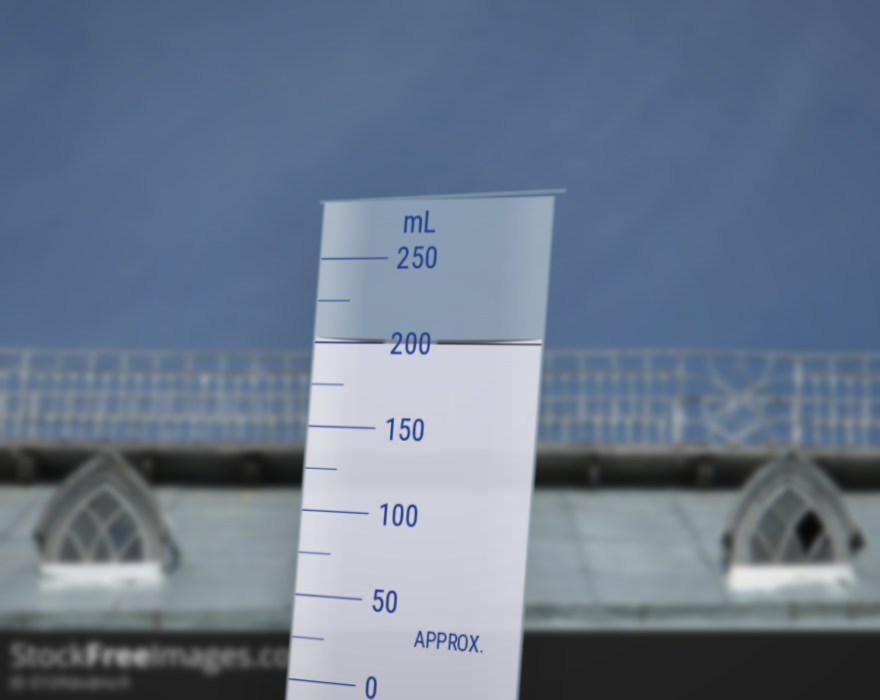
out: 200 mL
